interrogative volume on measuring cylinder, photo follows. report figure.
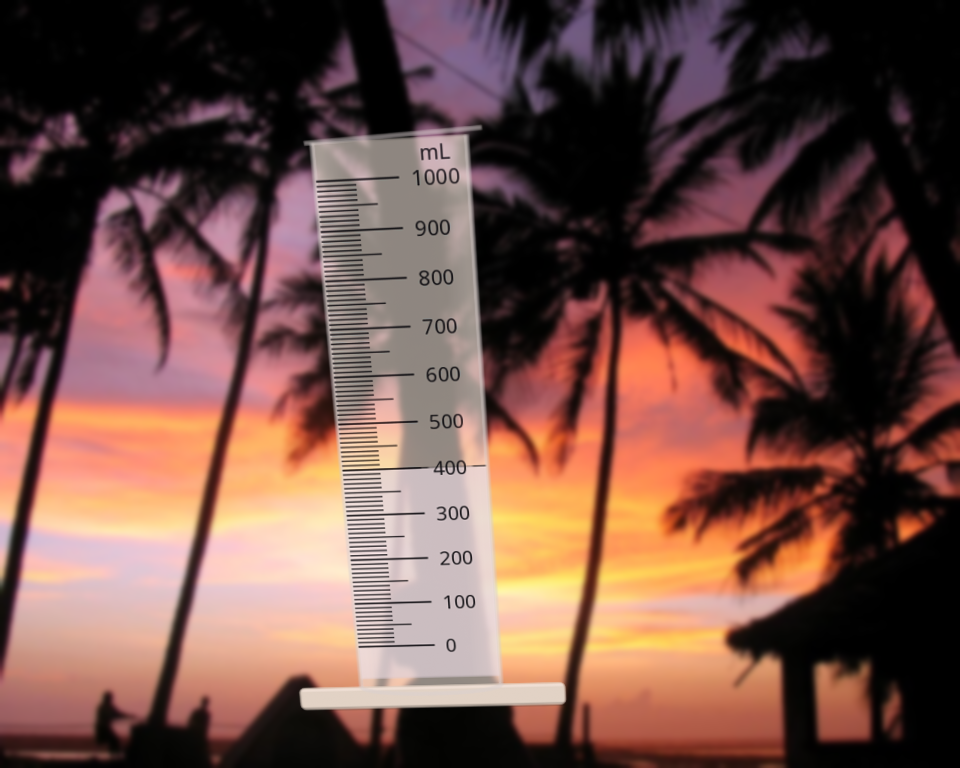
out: 400 mL
